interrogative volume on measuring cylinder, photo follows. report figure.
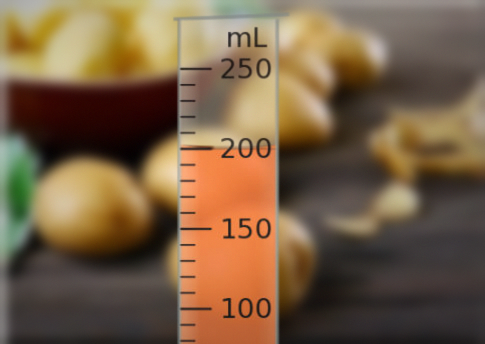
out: 200 mL
